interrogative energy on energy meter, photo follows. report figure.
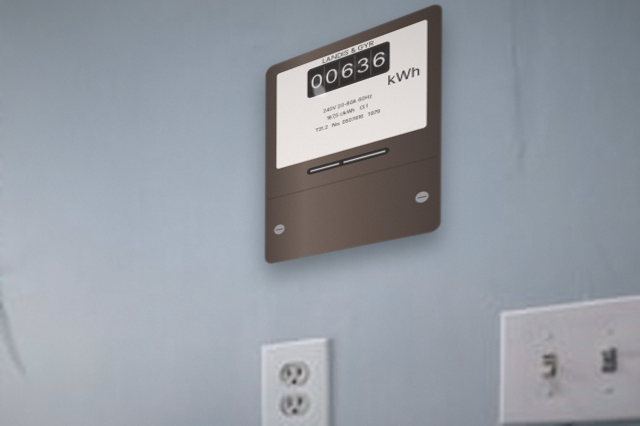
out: 636 kWh
